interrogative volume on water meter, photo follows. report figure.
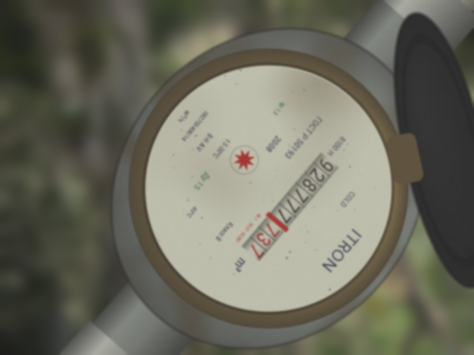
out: 928777.737 m³
